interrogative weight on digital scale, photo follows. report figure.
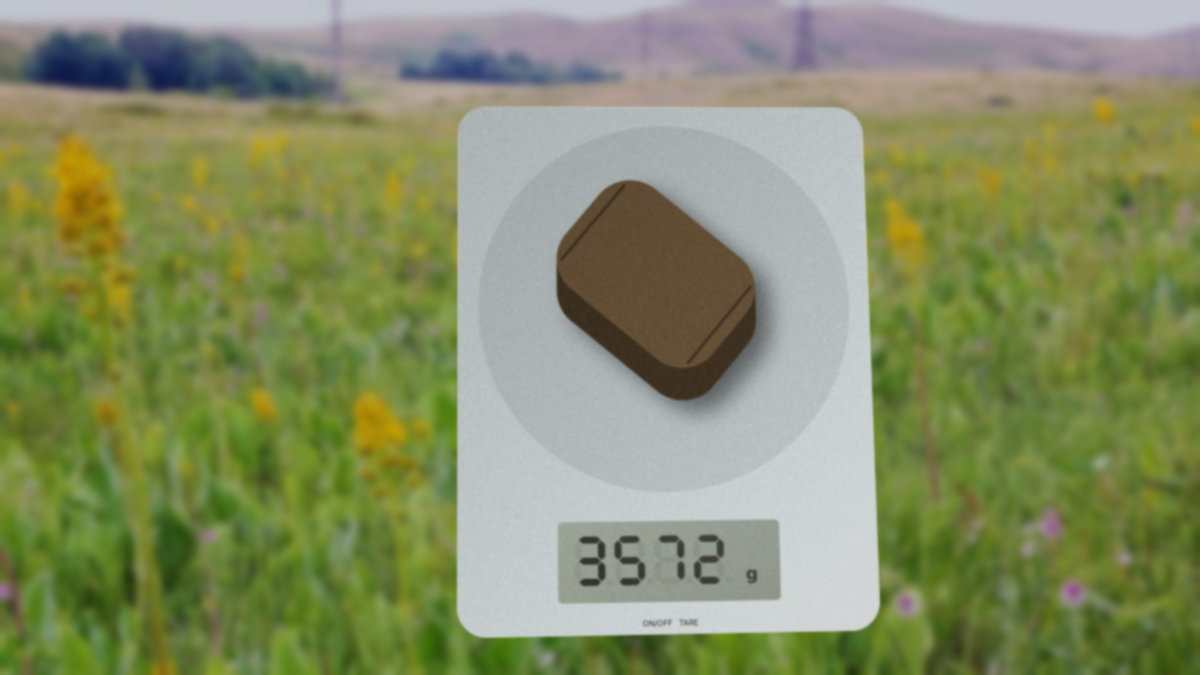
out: 3572 g
